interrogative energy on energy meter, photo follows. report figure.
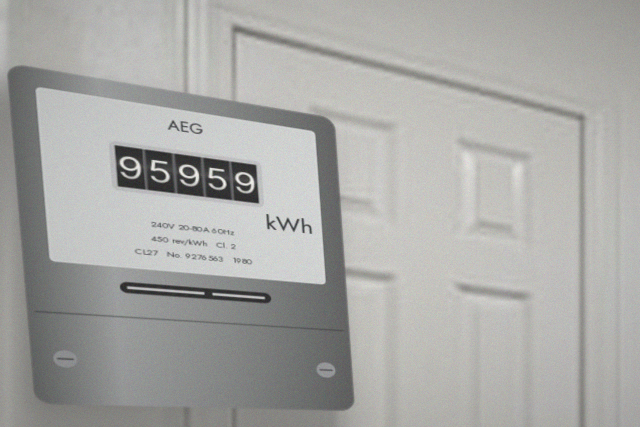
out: 95959 kWh
